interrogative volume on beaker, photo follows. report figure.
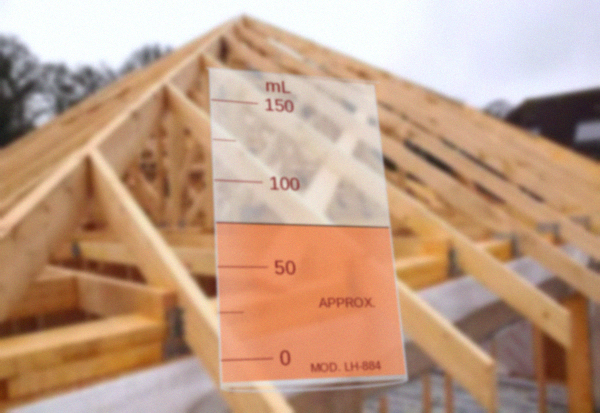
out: 75 mL
